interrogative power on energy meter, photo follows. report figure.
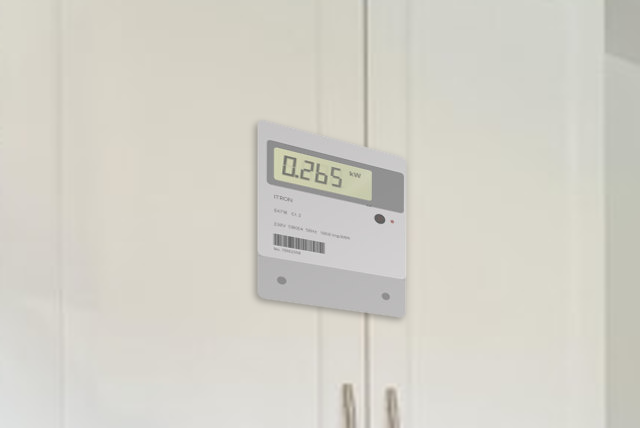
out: 0.265 kW
